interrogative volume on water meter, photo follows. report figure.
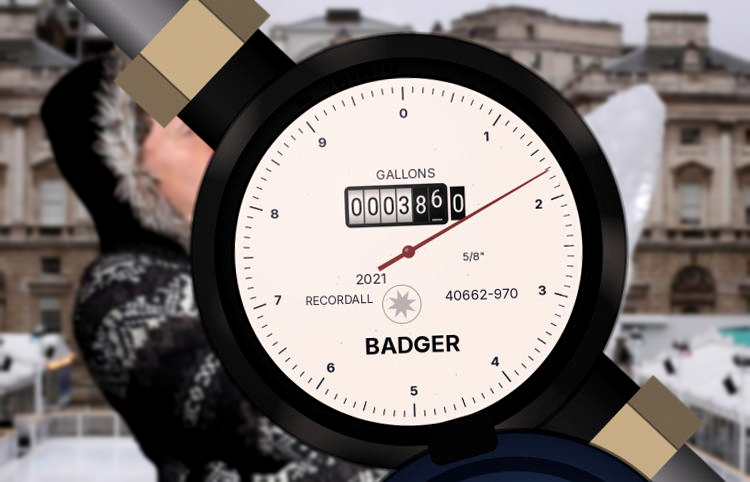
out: 3861.7 gal
